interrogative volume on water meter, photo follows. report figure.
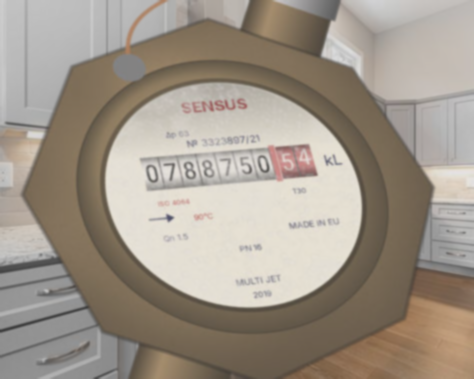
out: 788750.54 kL
